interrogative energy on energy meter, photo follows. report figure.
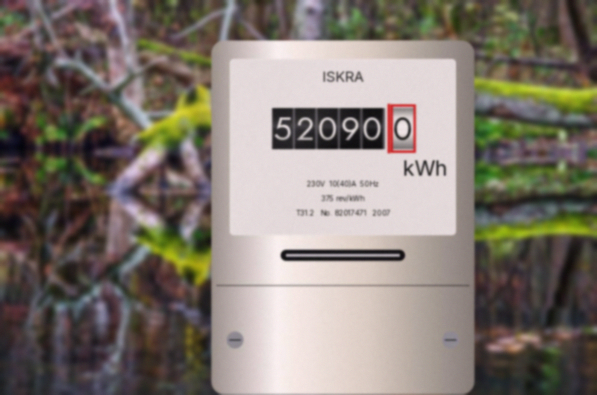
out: 52090.0 kWh
